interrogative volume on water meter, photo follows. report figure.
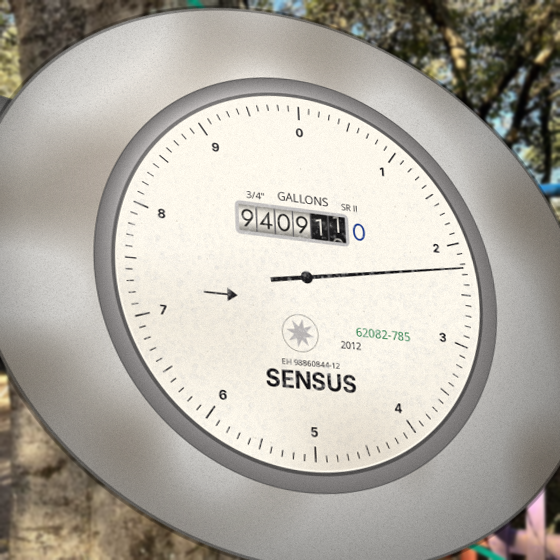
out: 9409112.2 gal
